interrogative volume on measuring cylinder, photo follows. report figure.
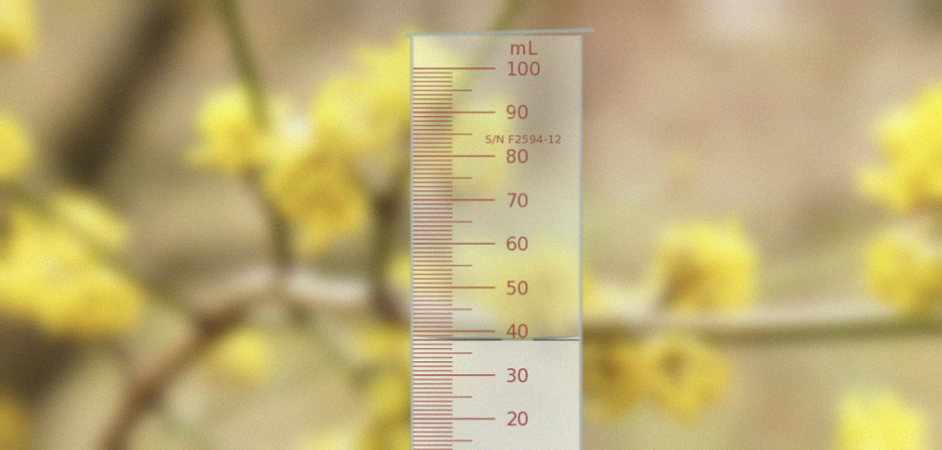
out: 38 mL
